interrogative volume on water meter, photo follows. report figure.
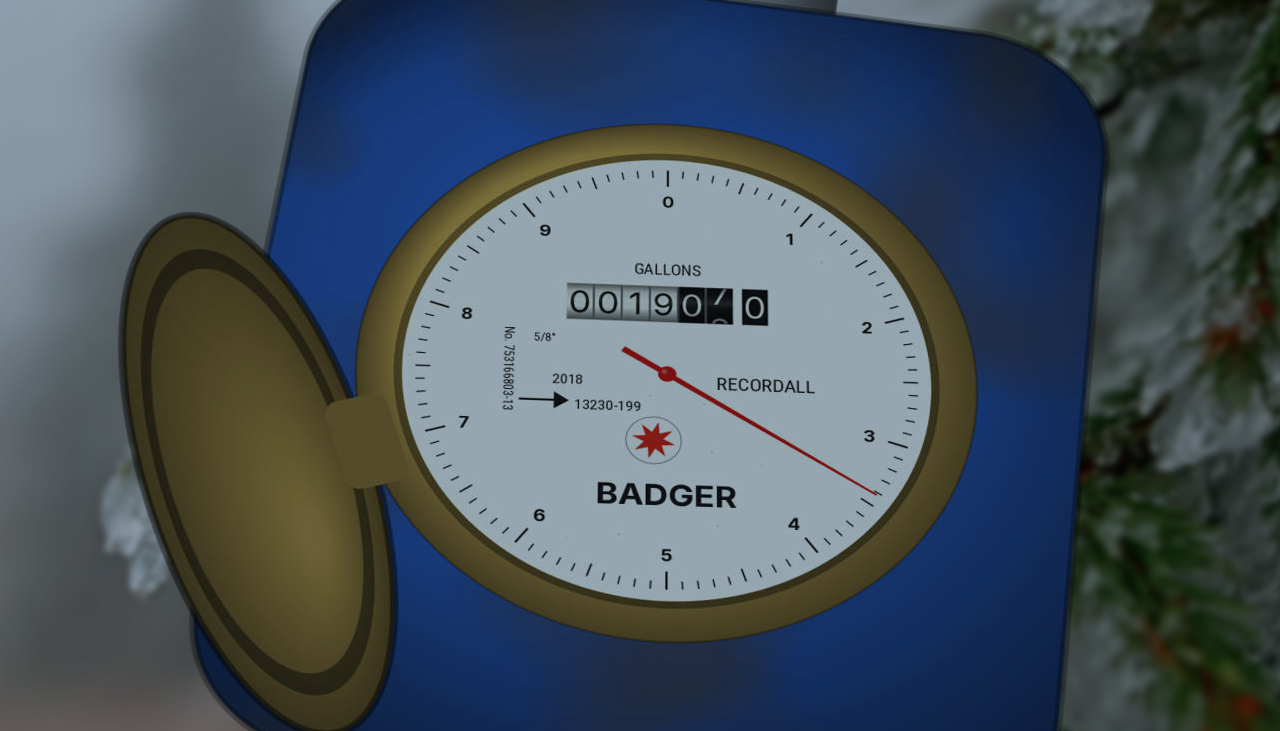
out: 19073.4 gal
